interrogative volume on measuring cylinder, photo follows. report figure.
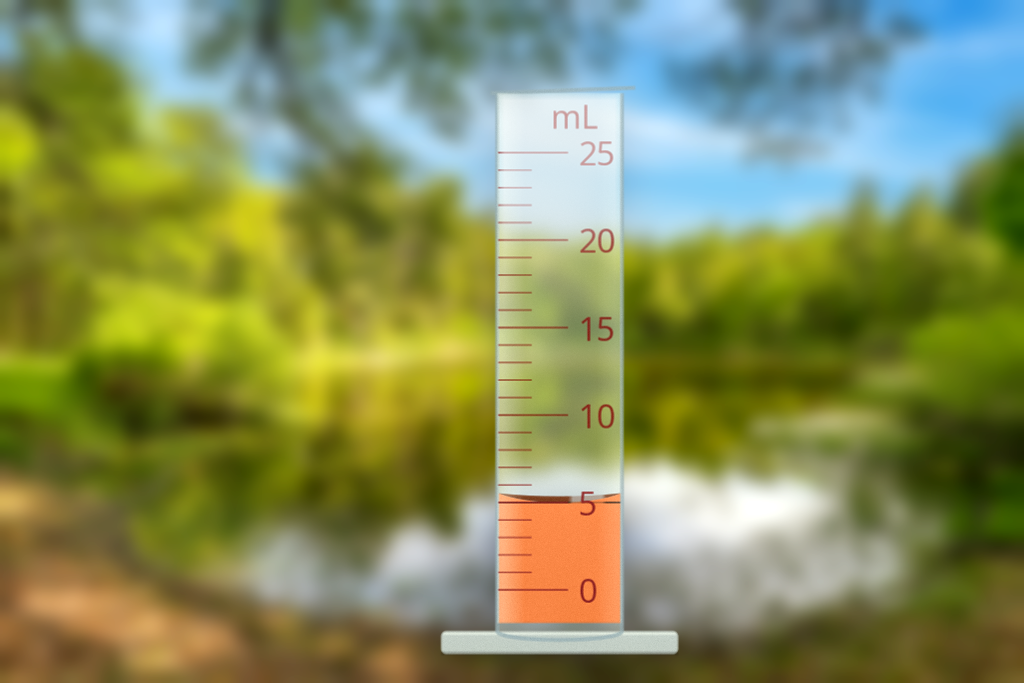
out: 5 mL
